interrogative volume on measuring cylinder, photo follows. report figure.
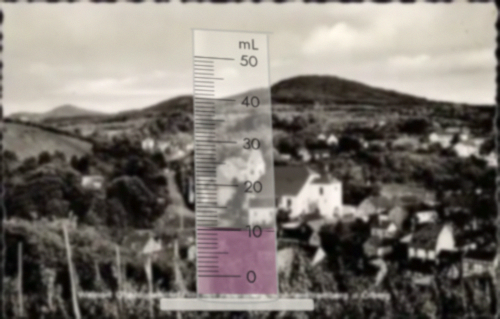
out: 10 mL
